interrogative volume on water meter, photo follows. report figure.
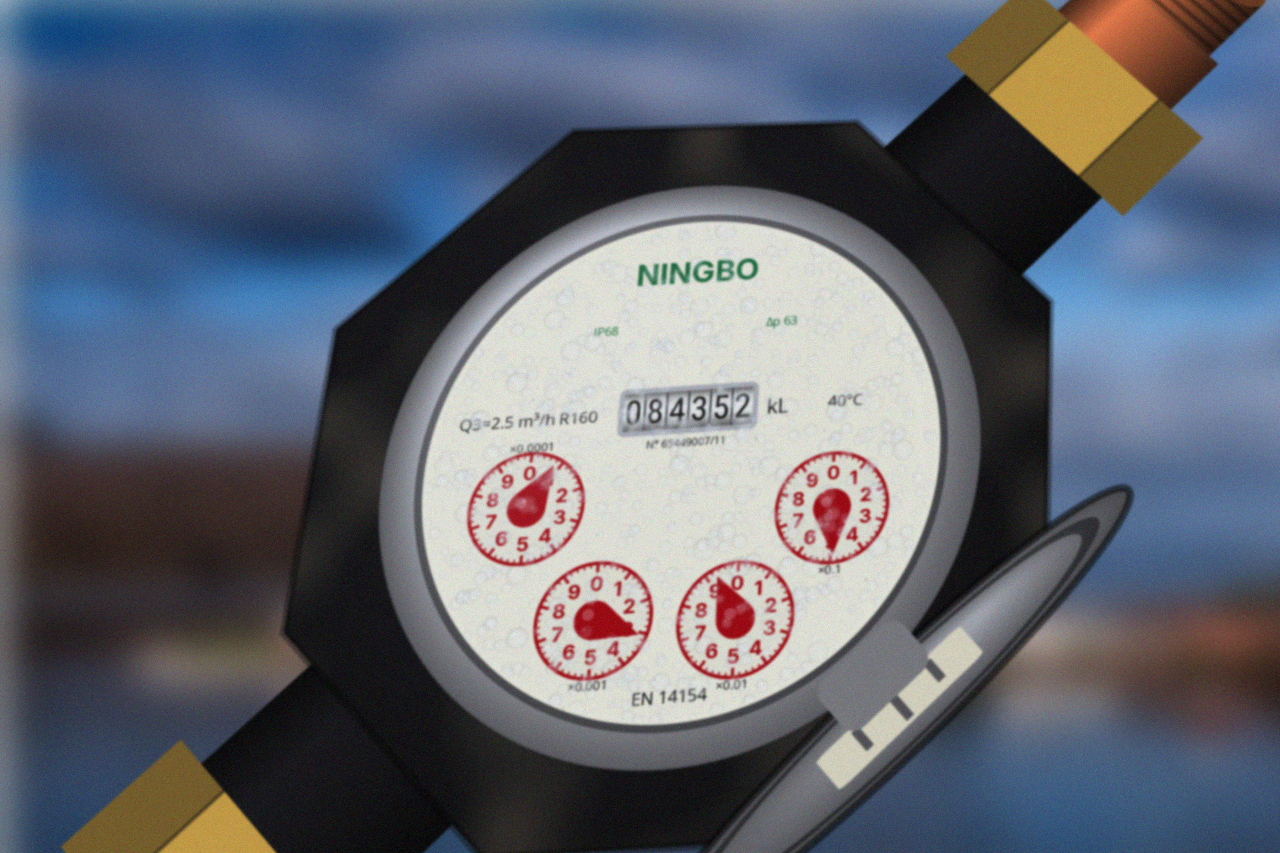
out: 84352.4930 kL
